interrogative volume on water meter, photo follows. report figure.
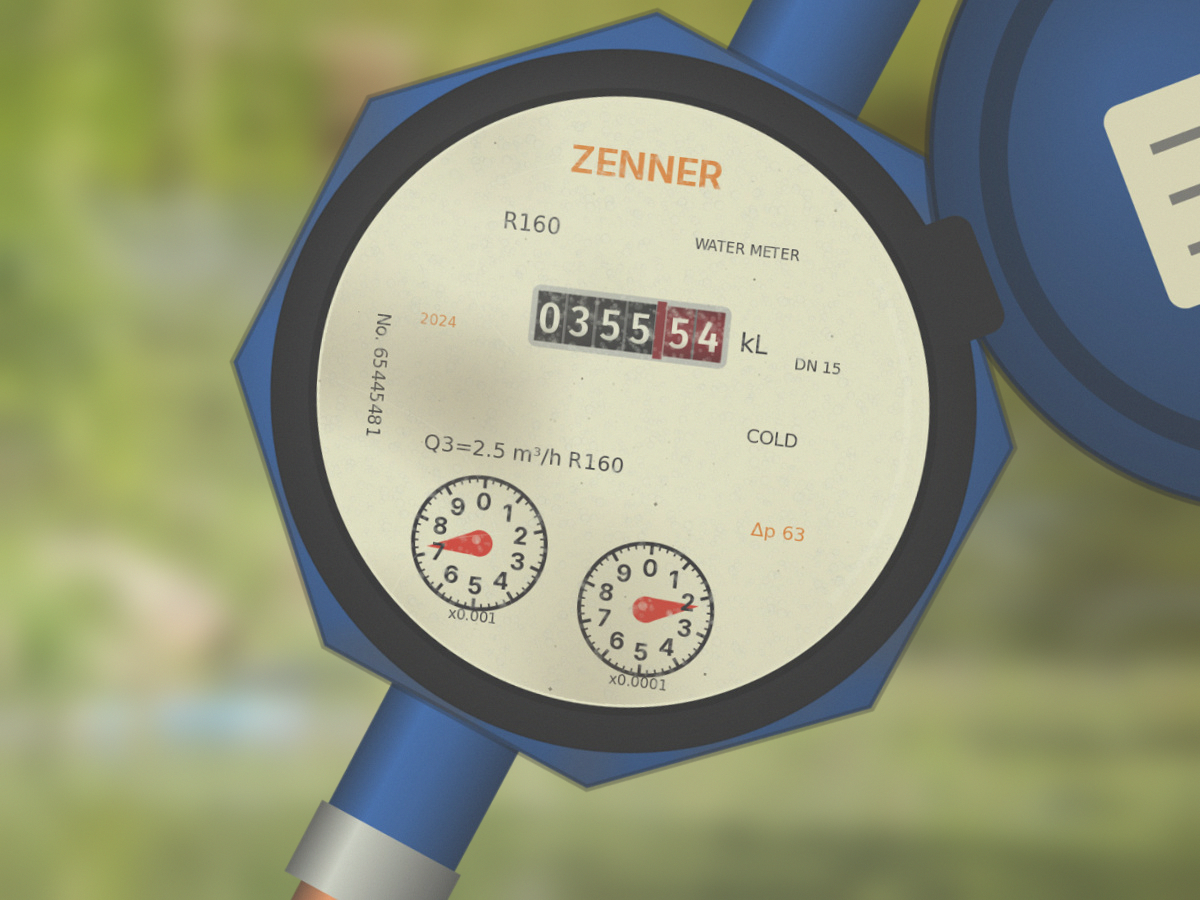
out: 355.5472 kL
